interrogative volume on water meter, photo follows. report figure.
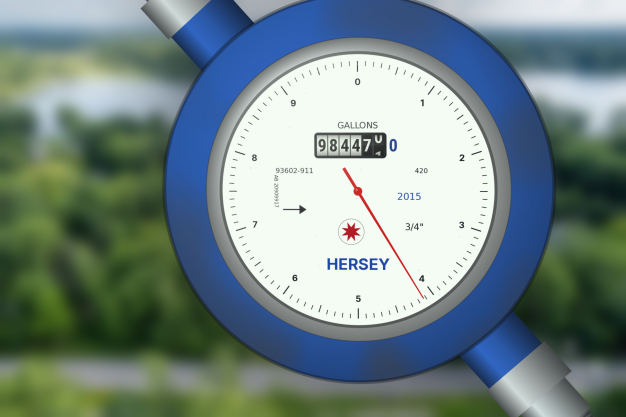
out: 9844704.1 gal
